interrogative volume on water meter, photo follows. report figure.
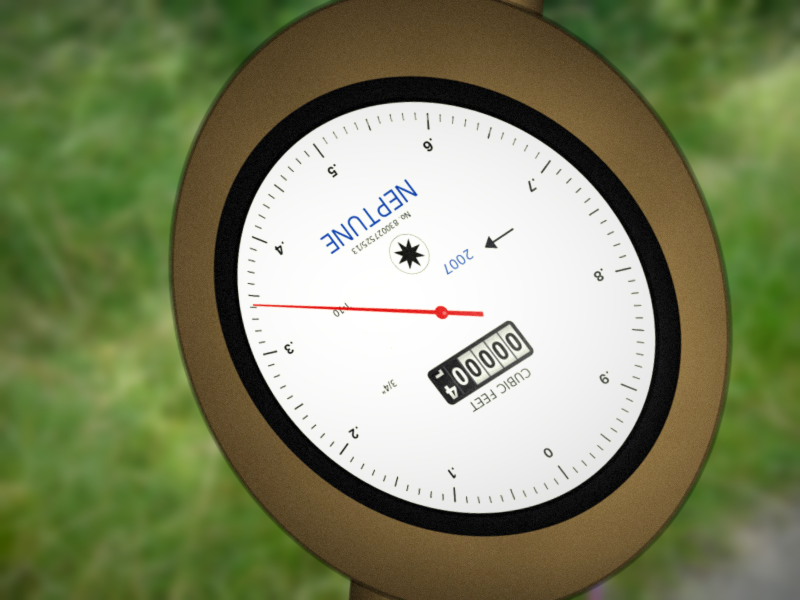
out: 4.34 ft³
